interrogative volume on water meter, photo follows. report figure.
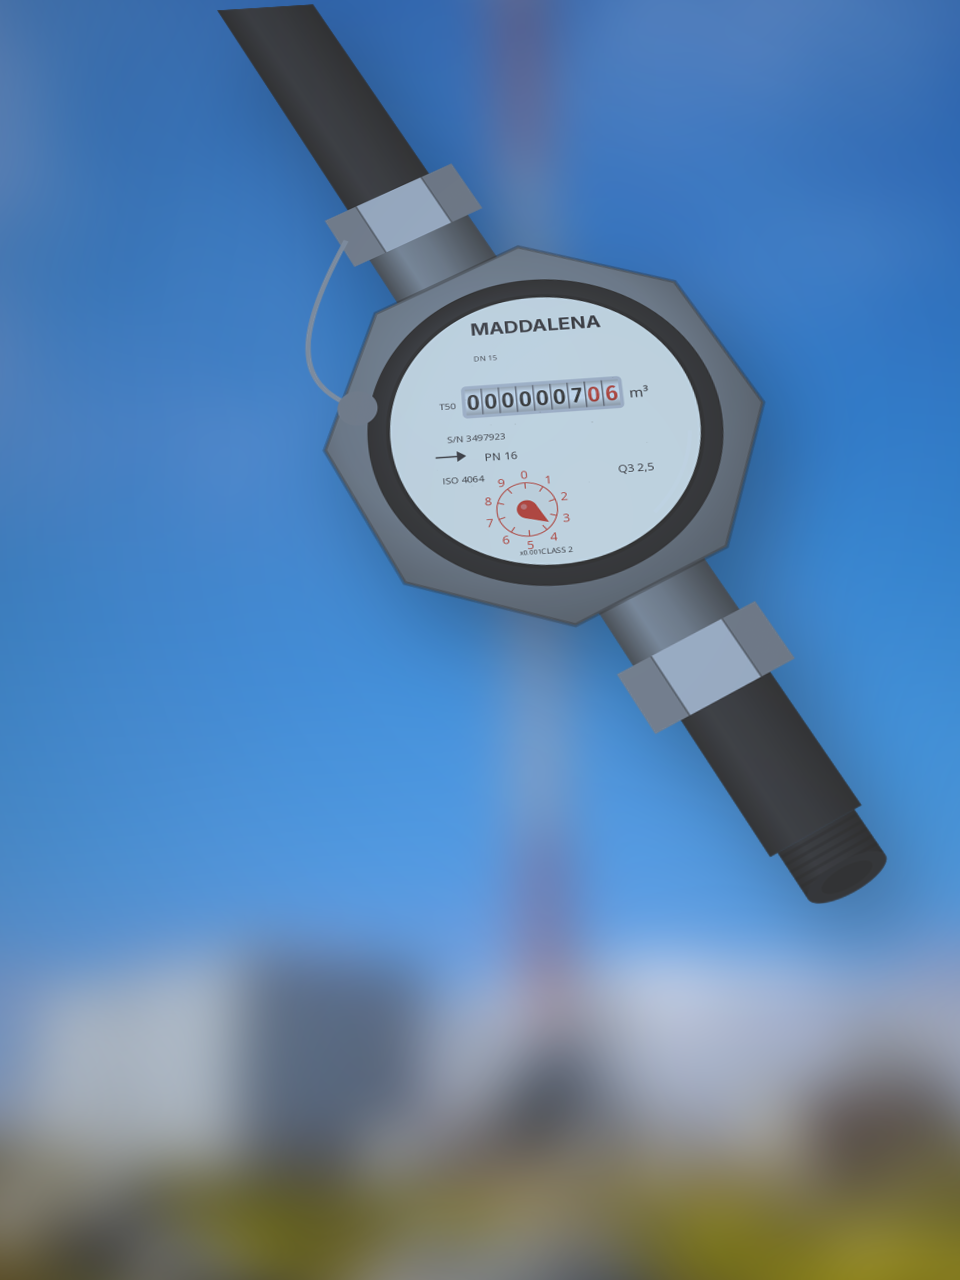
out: 7.063 m³
